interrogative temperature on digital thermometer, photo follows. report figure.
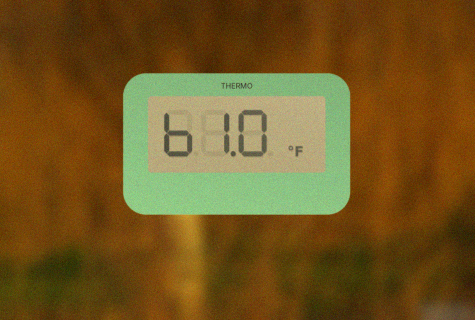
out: 61.0 °F
